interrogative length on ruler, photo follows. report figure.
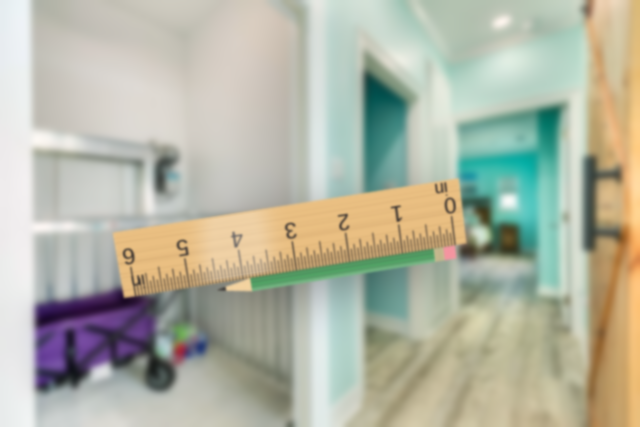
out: 4.5 in
